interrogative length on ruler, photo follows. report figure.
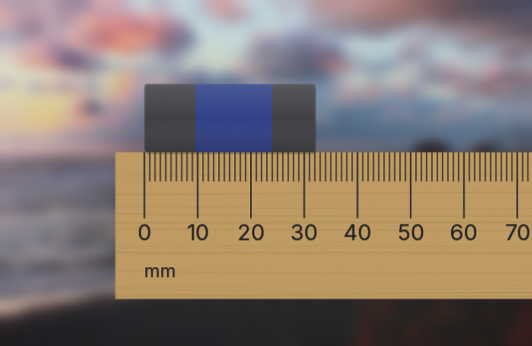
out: 32 mm
